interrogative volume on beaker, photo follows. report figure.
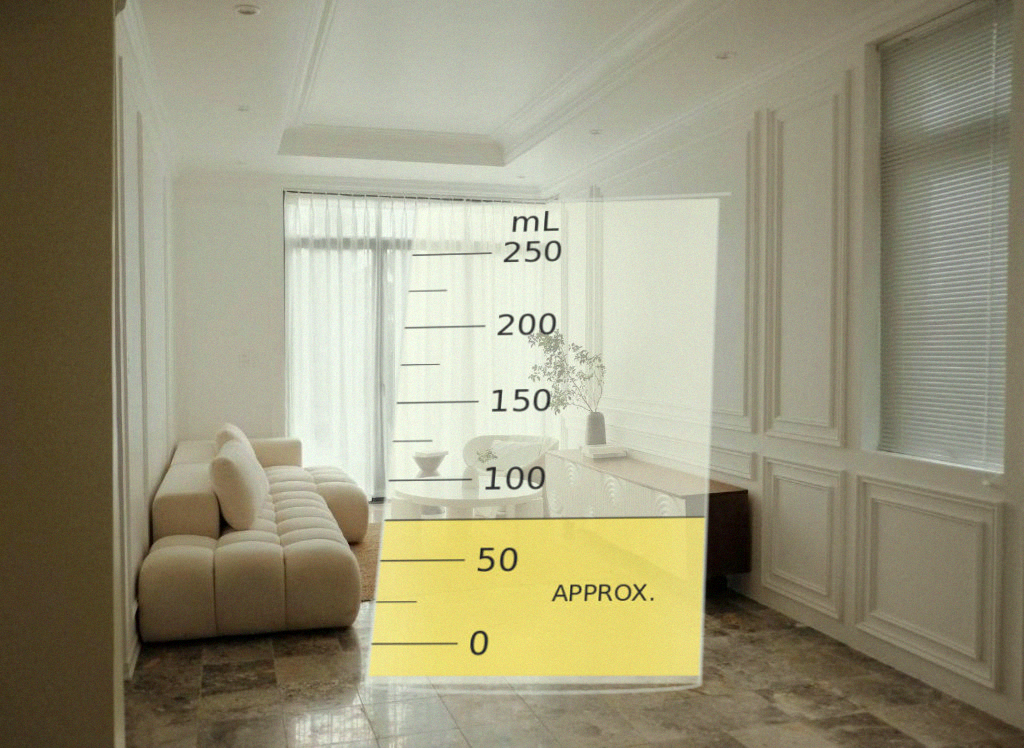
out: 75 mL
